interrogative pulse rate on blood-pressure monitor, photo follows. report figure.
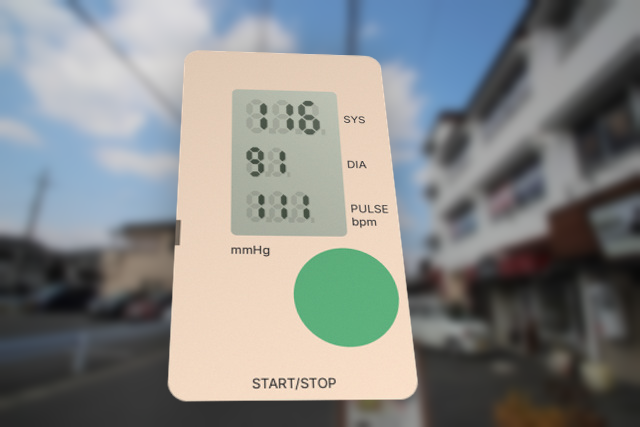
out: 111 bpm
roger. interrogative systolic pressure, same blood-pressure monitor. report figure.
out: 116 mmHg
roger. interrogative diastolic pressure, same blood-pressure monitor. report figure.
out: 91 mmHg
